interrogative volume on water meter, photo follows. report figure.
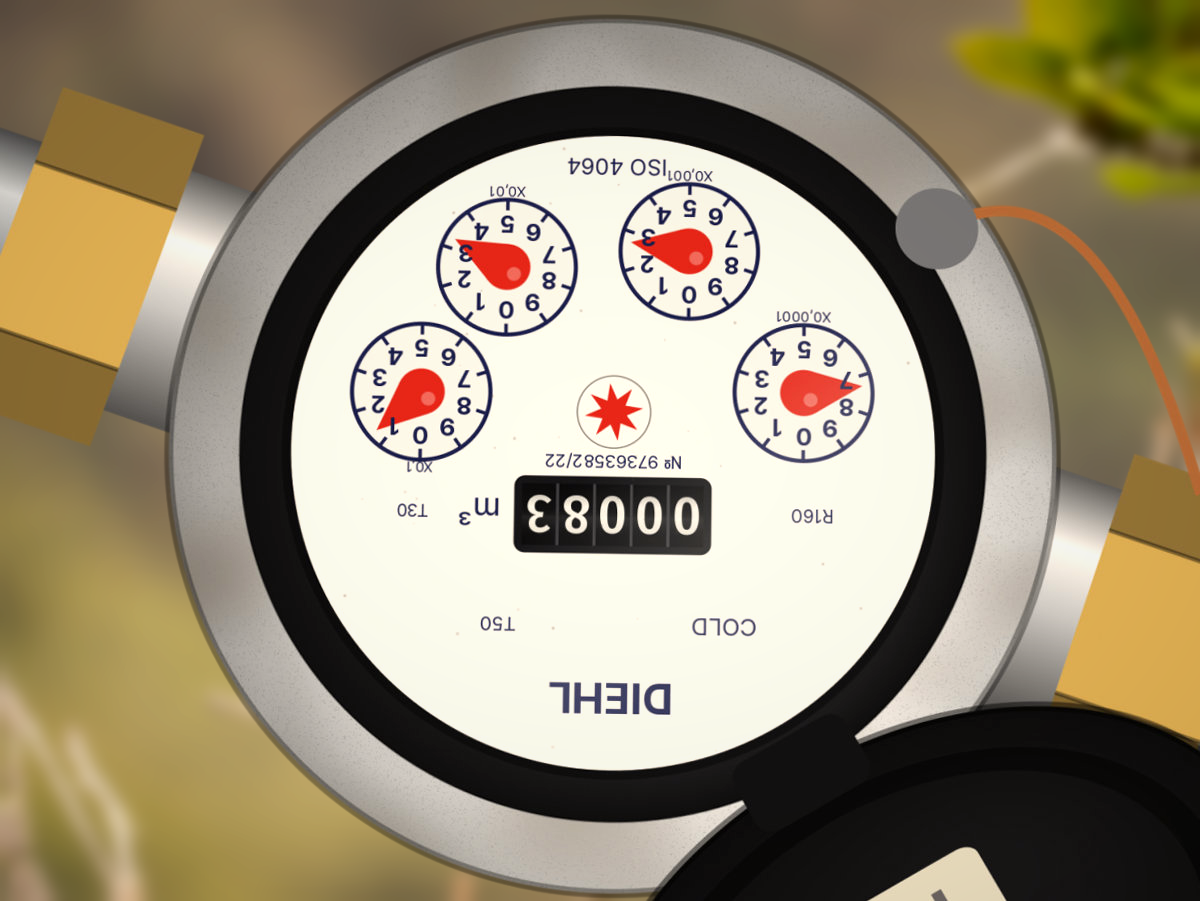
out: 83.1327 m³
